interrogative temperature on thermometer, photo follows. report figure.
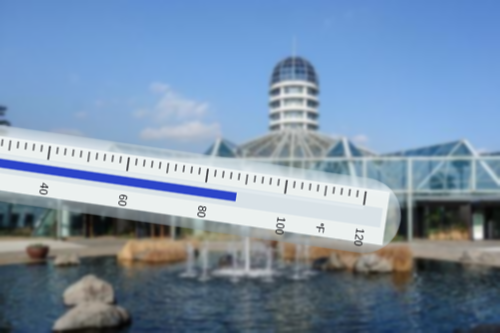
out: 88 °F
